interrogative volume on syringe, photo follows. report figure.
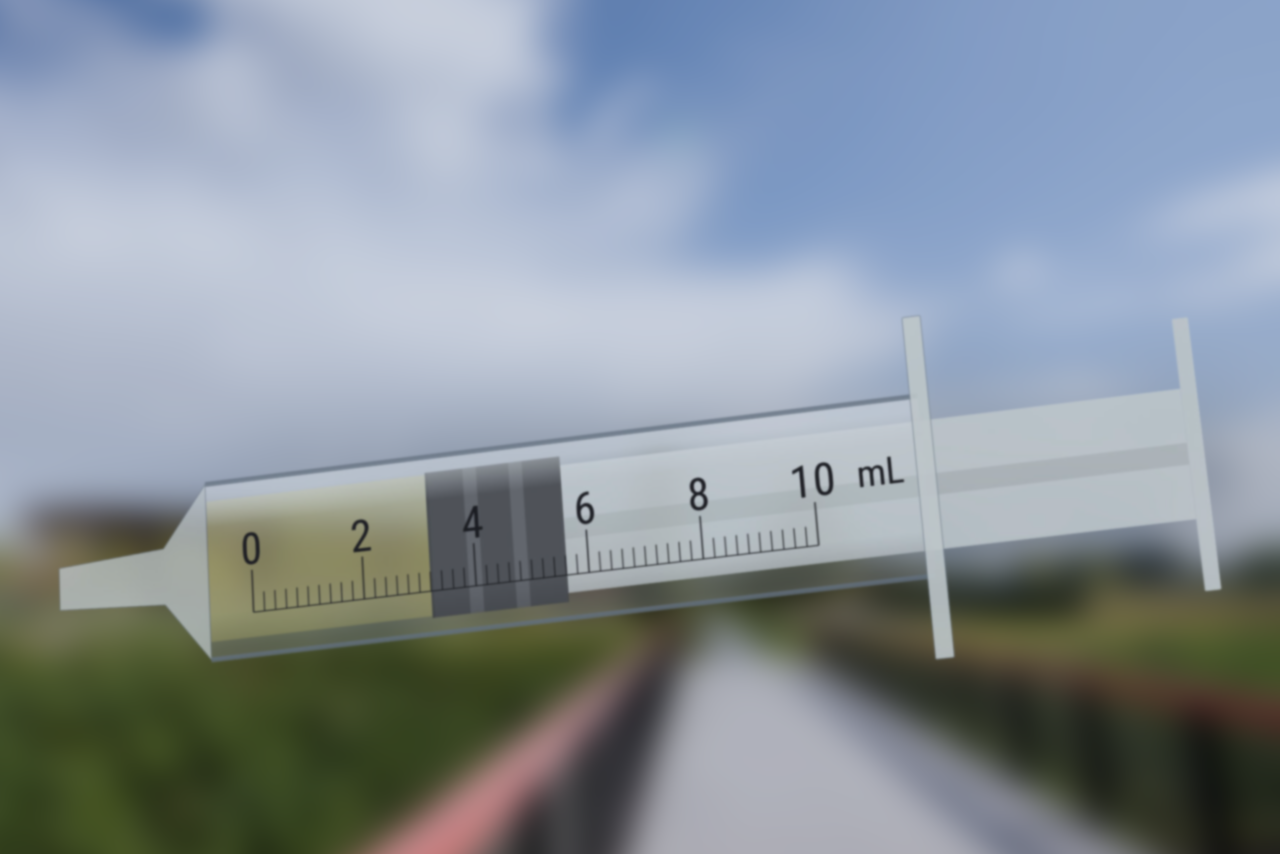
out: 3.2 mL
